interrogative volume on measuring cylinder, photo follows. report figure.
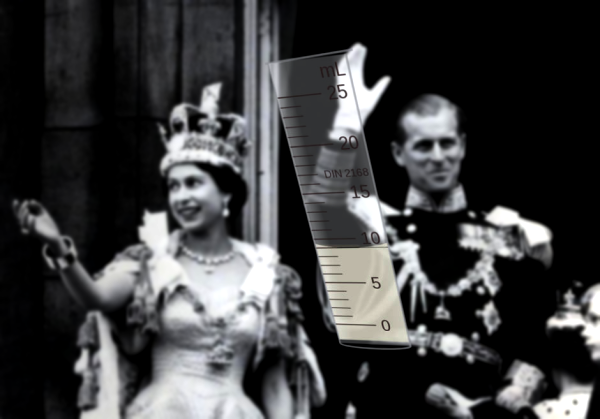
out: 9 mL
